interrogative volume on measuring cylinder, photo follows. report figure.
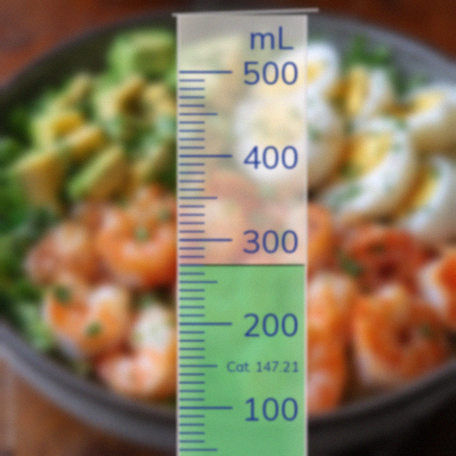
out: 270 mL
